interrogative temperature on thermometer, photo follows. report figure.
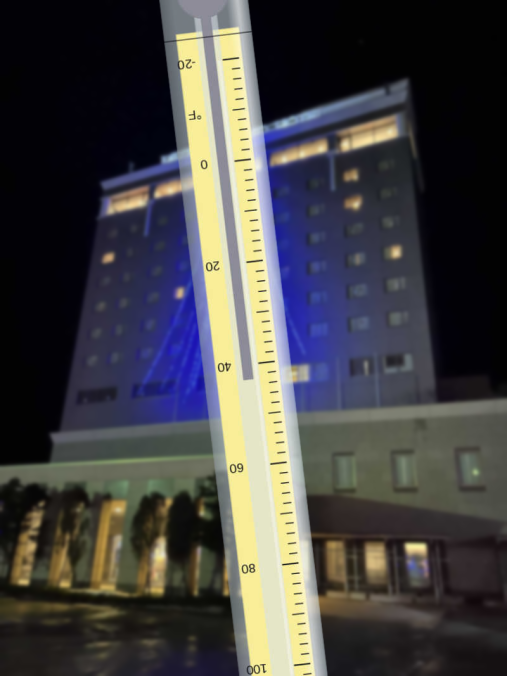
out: 43 °F
